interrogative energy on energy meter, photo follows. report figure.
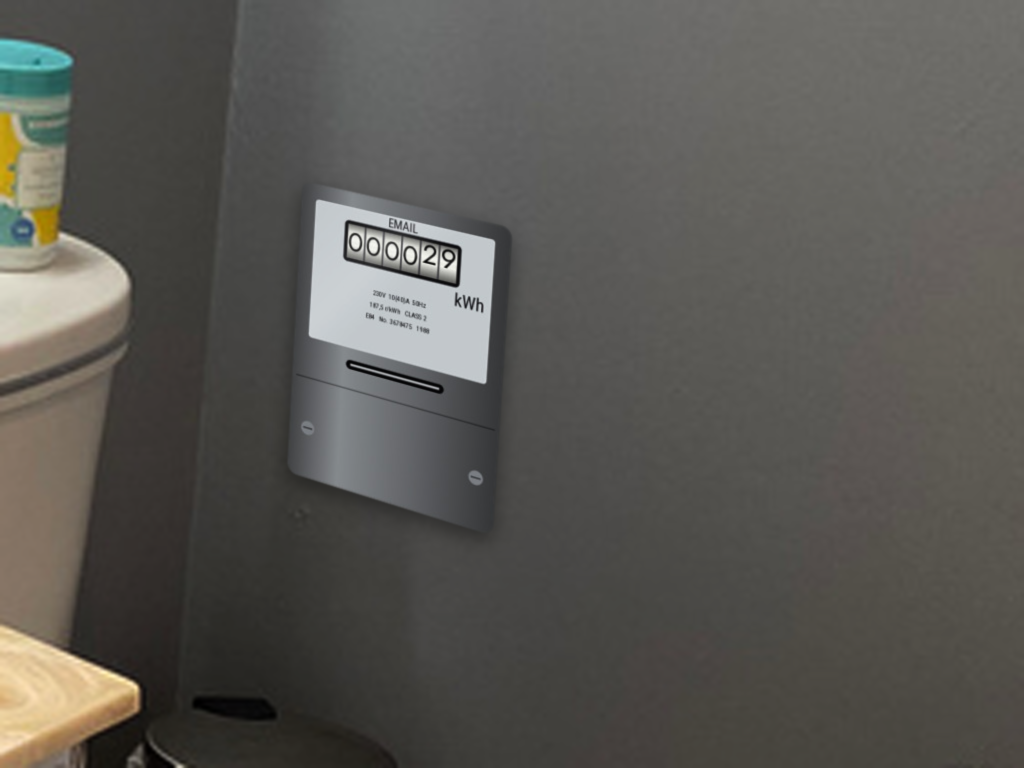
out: 29 kWh
